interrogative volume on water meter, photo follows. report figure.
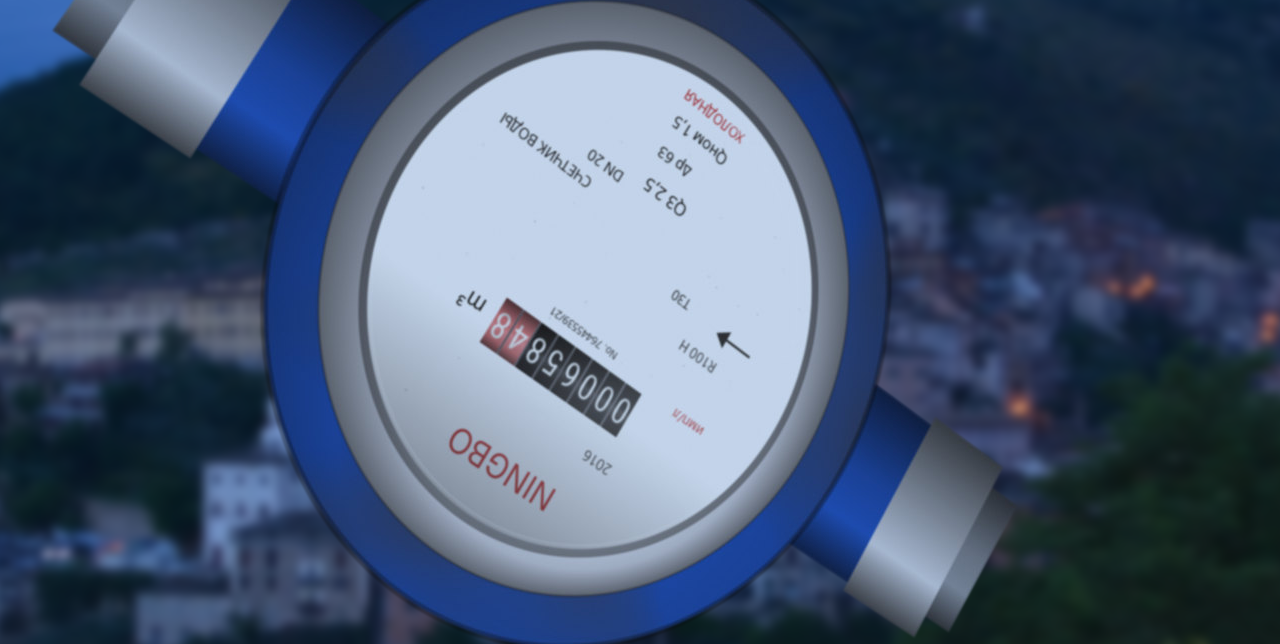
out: 658.48 m³
